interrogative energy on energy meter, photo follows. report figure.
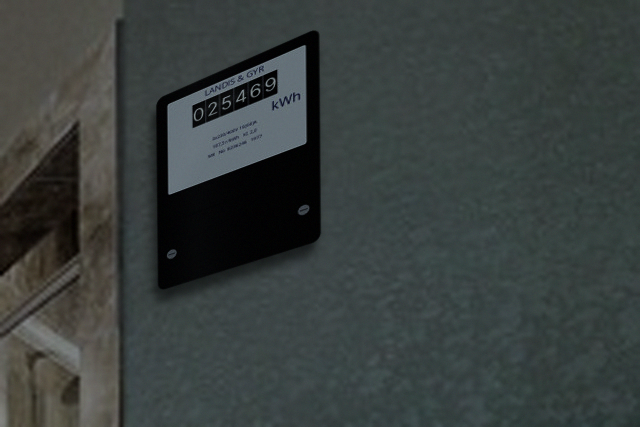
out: 25469 kWh
